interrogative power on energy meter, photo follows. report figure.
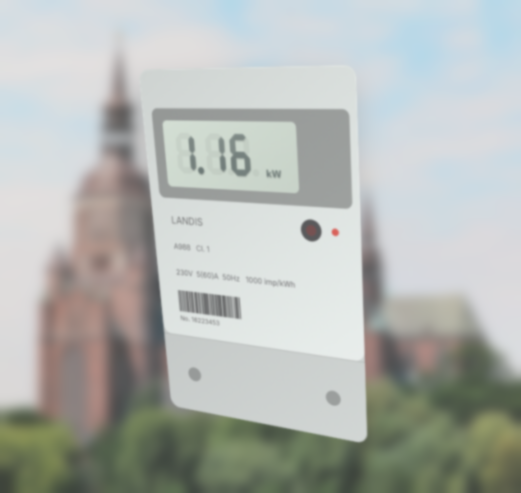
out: 1.16 kW
